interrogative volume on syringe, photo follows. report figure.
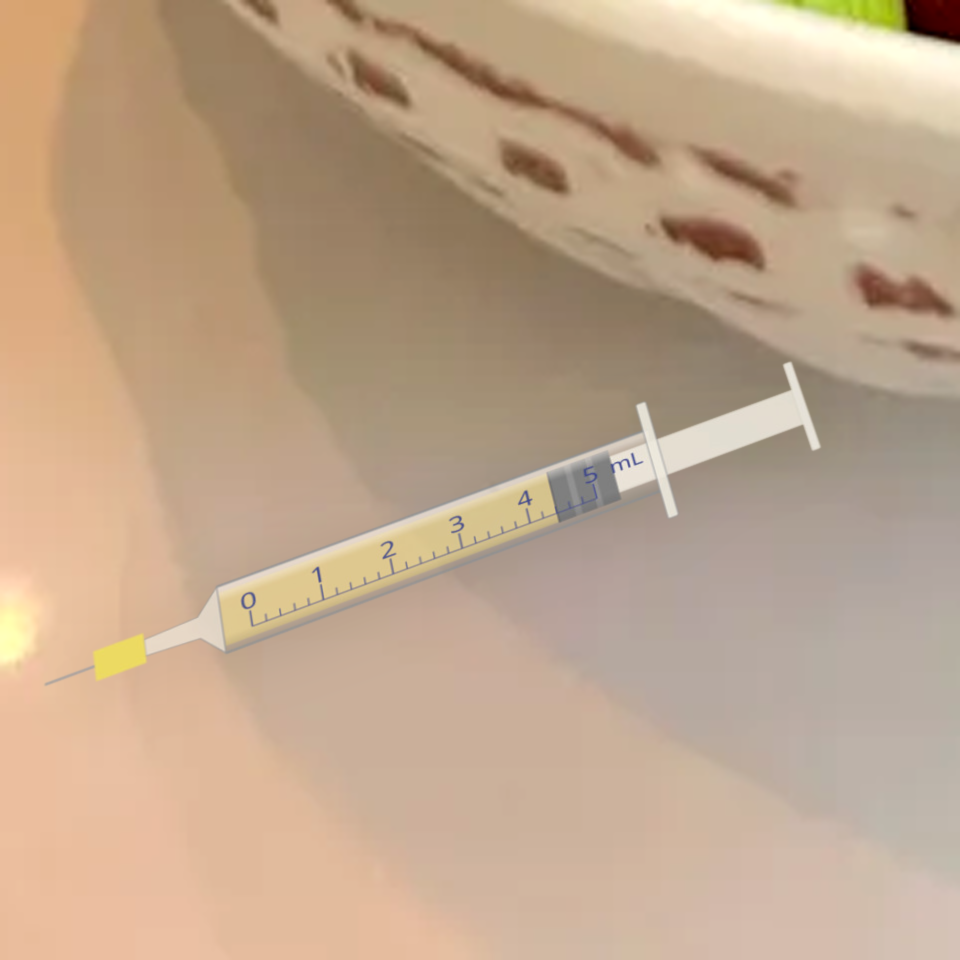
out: 4.4 mL
